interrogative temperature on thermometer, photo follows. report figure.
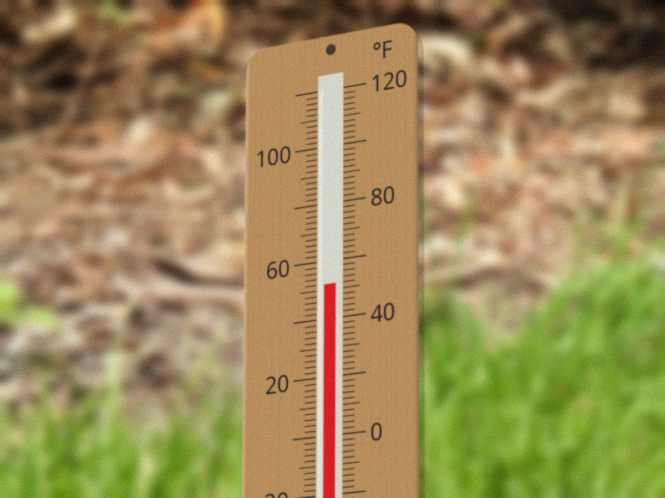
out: 52 °F
